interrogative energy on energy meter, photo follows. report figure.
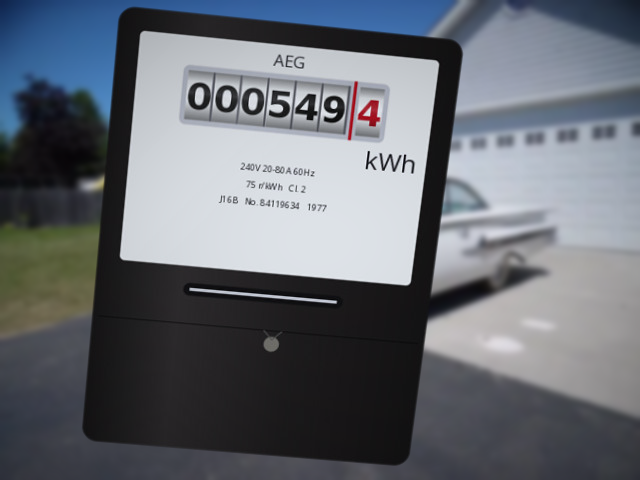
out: 549.4 kWh
